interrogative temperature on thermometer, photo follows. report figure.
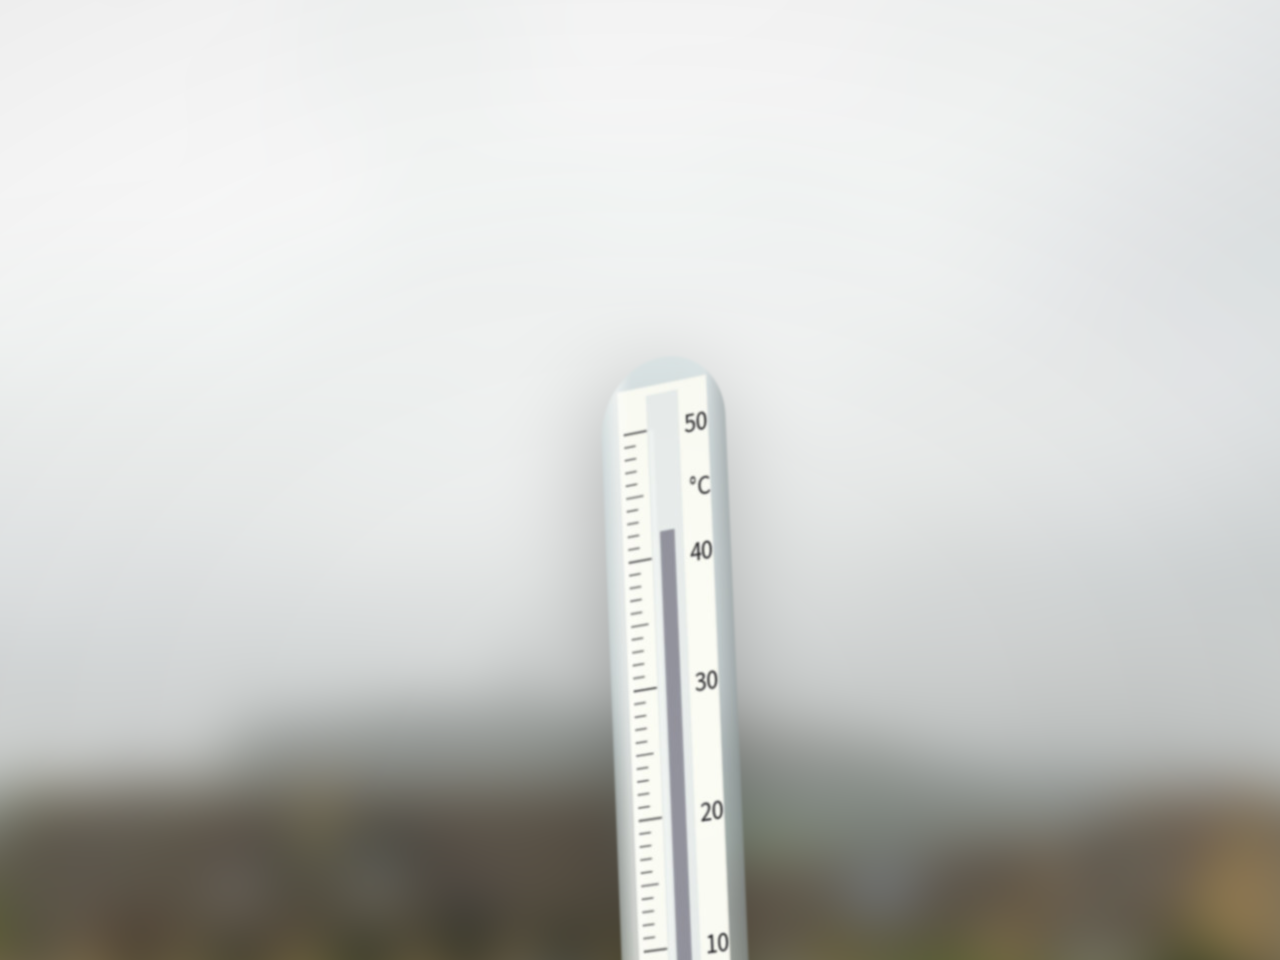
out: 42 °C
